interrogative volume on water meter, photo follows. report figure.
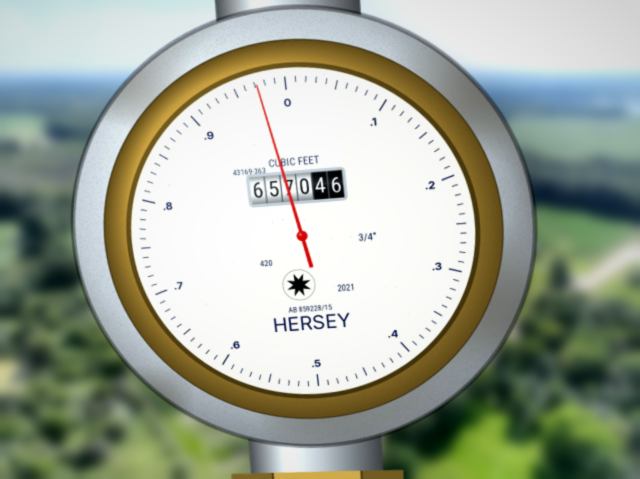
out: 657045.97 ft³
